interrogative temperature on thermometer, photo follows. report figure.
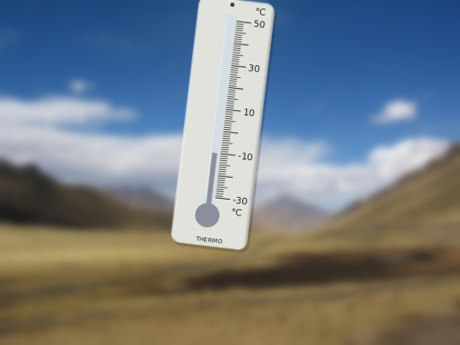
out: -10 °C
